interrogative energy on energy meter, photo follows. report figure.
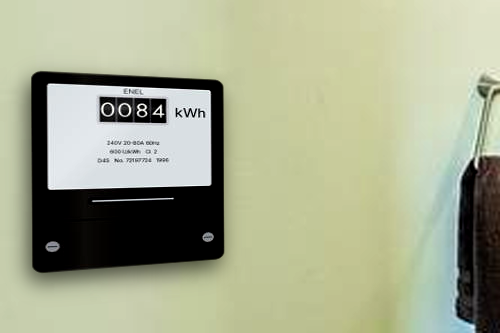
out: 84 kWh
